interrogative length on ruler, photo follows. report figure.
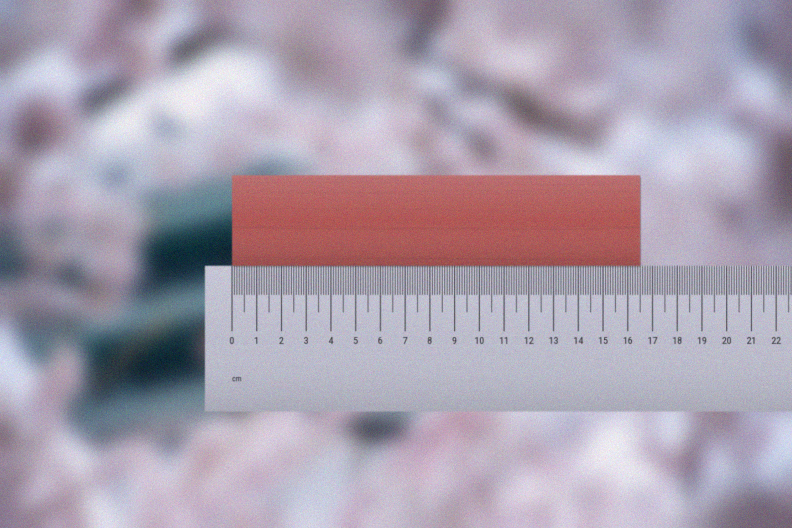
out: 16.5 cm
